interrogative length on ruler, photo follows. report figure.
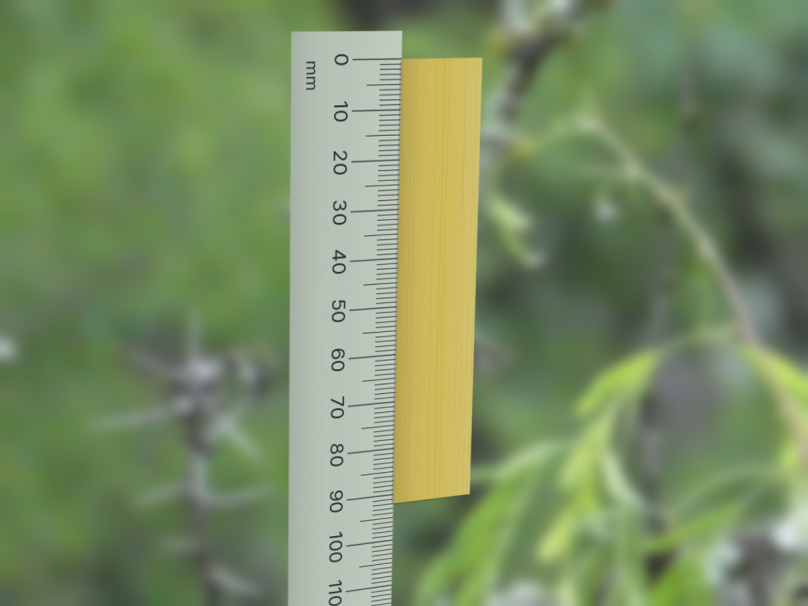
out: 92 mm
